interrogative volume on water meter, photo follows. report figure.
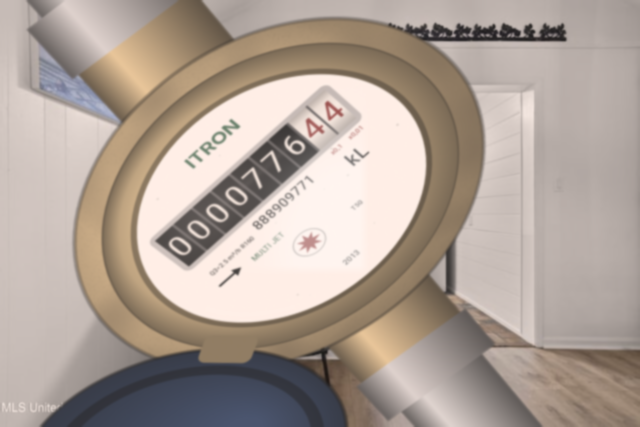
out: 776.44 kL
